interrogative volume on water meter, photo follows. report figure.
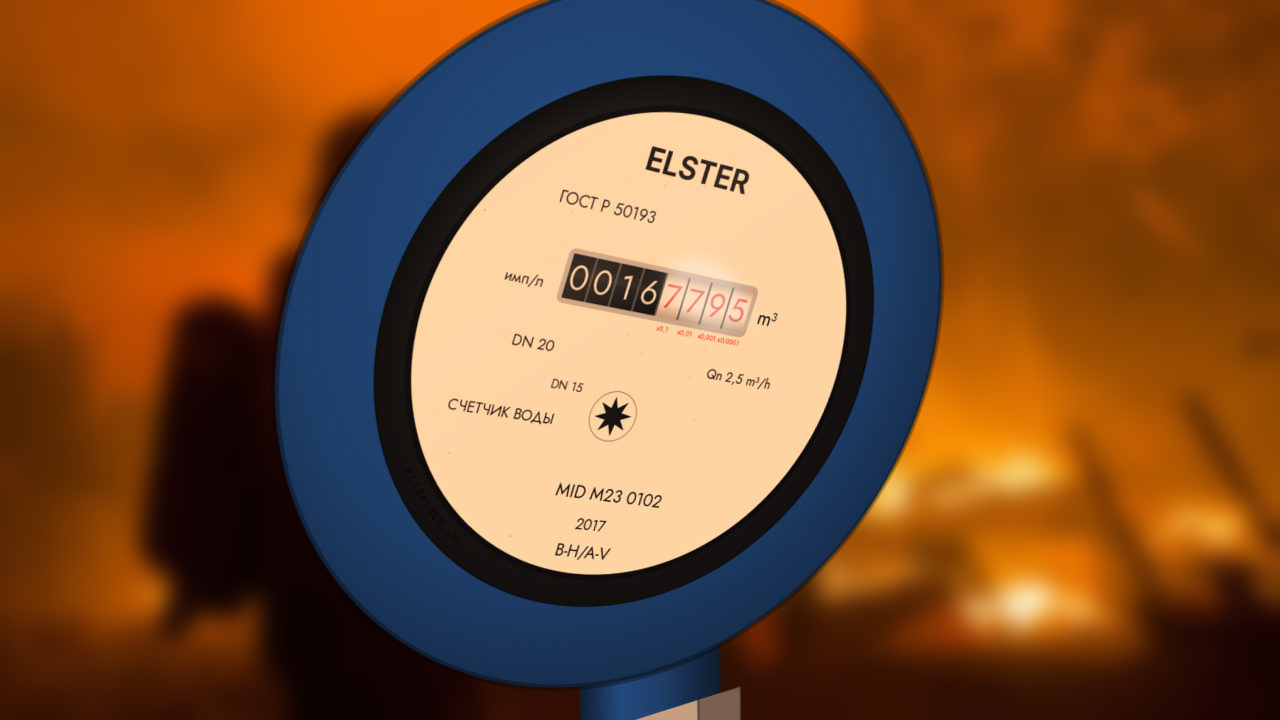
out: 16.7795 m³
